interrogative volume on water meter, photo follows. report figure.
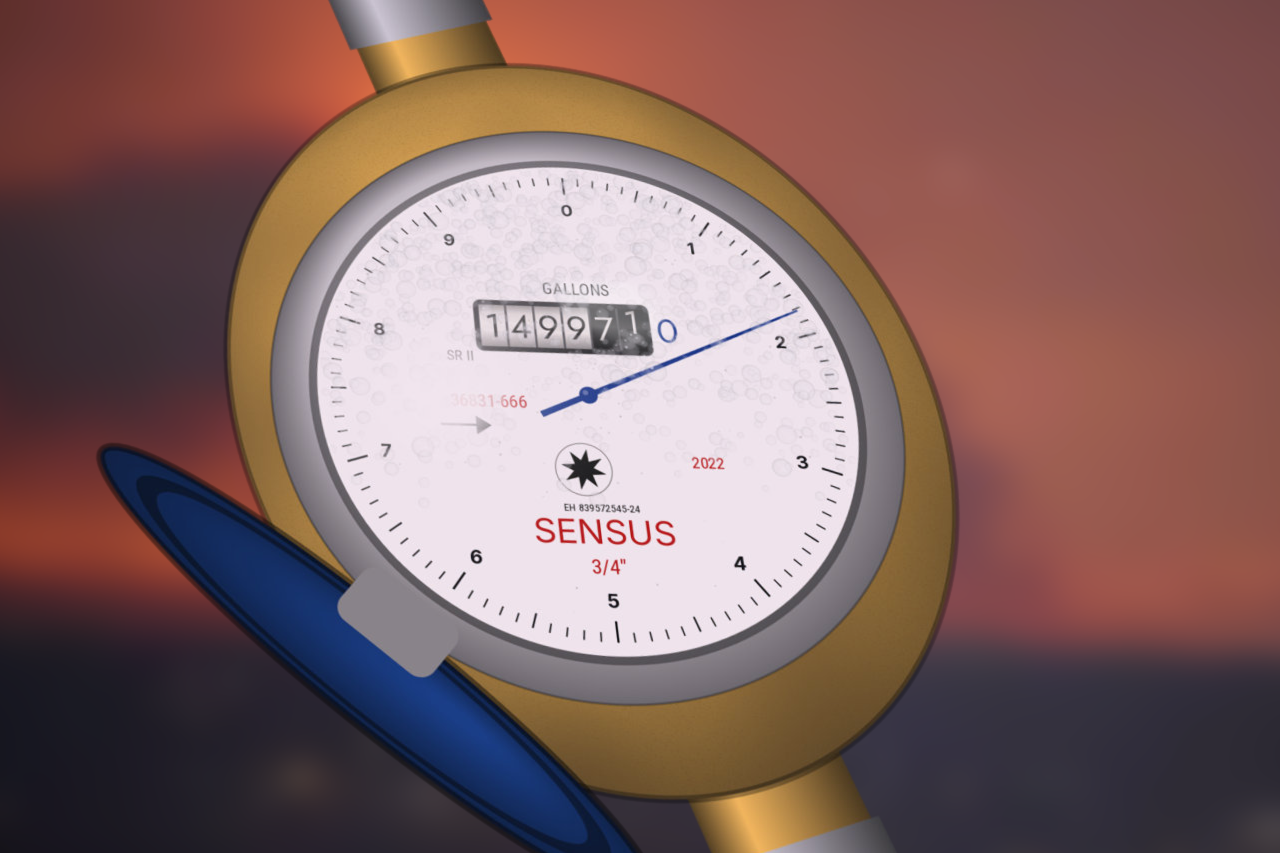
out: 1499711.8 gal
